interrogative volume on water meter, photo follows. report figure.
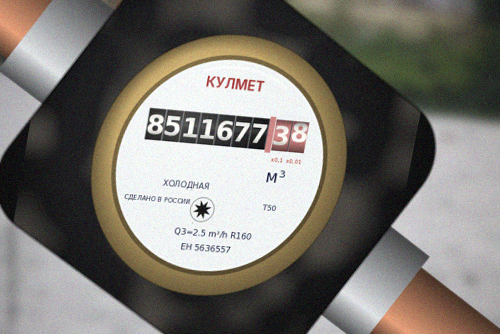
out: 8511677.38 m³
